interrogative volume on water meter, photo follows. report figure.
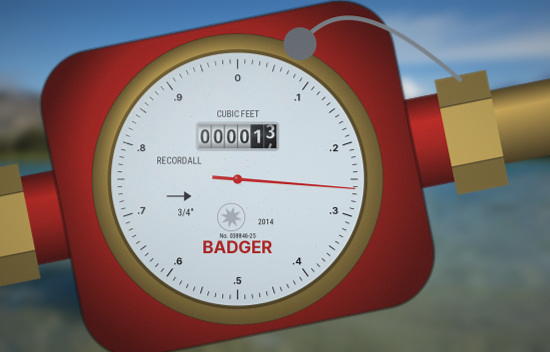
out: 13.26 ft³
